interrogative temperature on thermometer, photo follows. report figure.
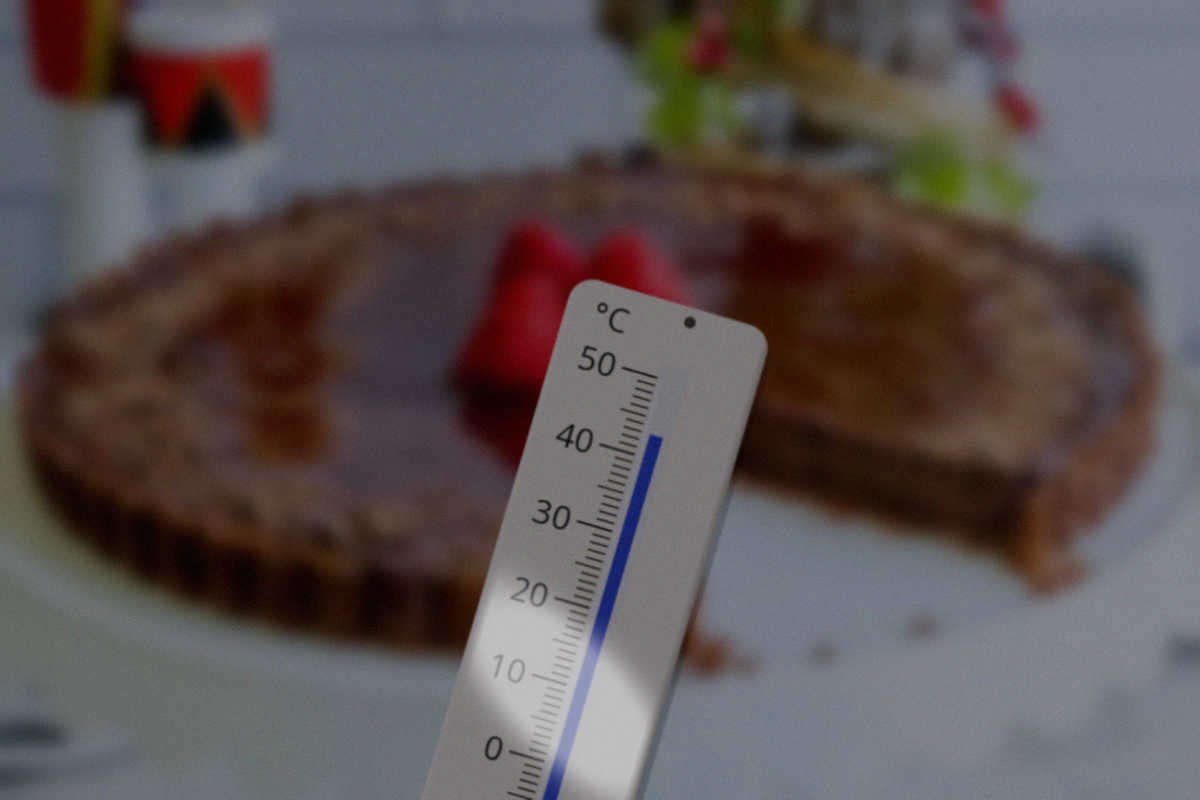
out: 43 °C
